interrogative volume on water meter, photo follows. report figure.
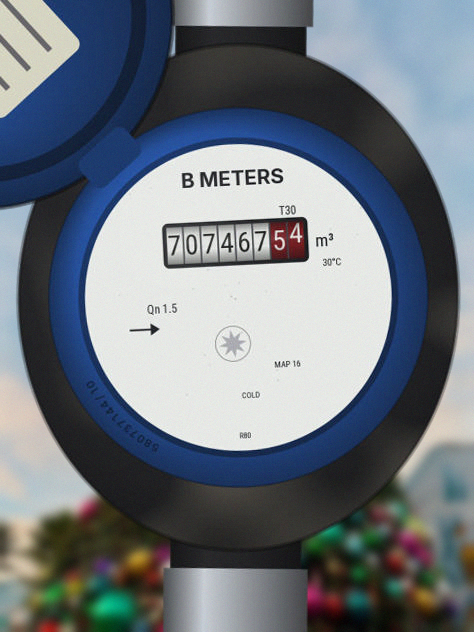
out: 707467.54 m³
